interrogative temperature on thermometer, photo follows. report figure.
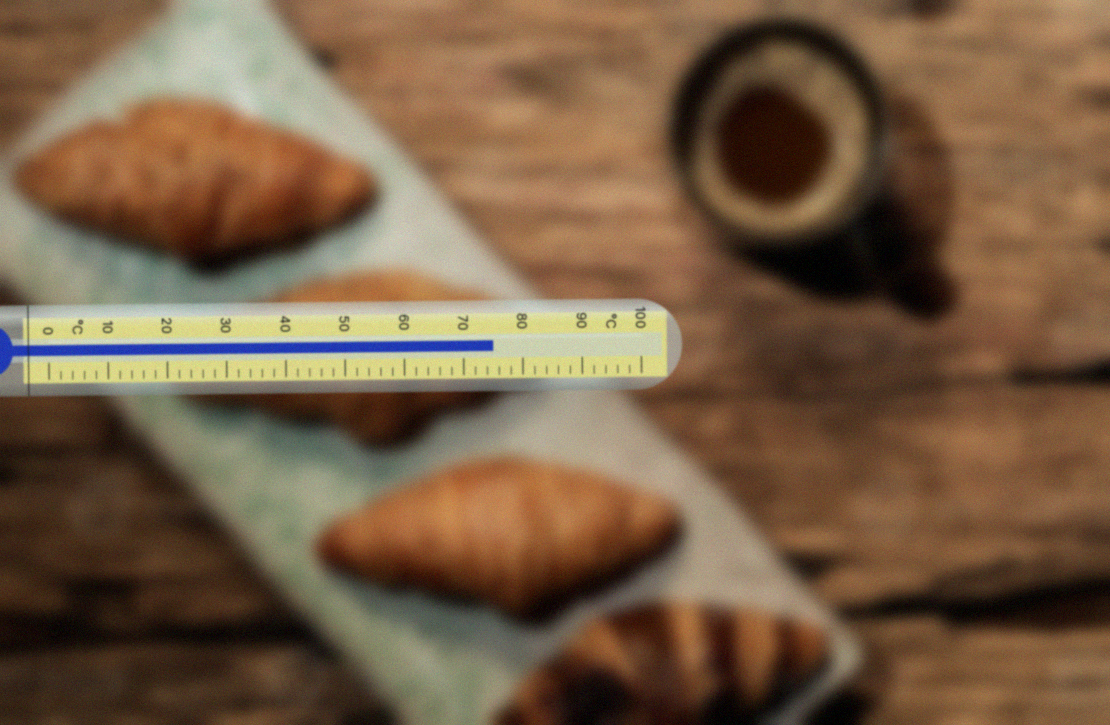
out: 75 °C
